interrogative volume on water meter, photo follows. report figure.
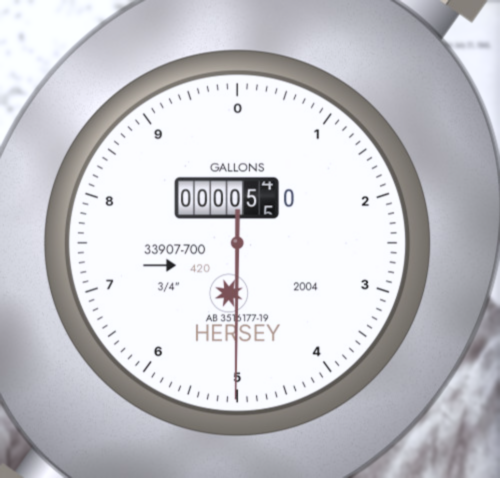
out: 545.0 gal
